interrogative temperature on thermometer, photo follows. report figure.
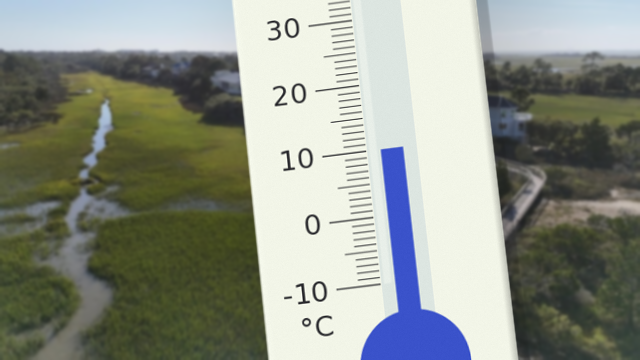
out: 10 °C
